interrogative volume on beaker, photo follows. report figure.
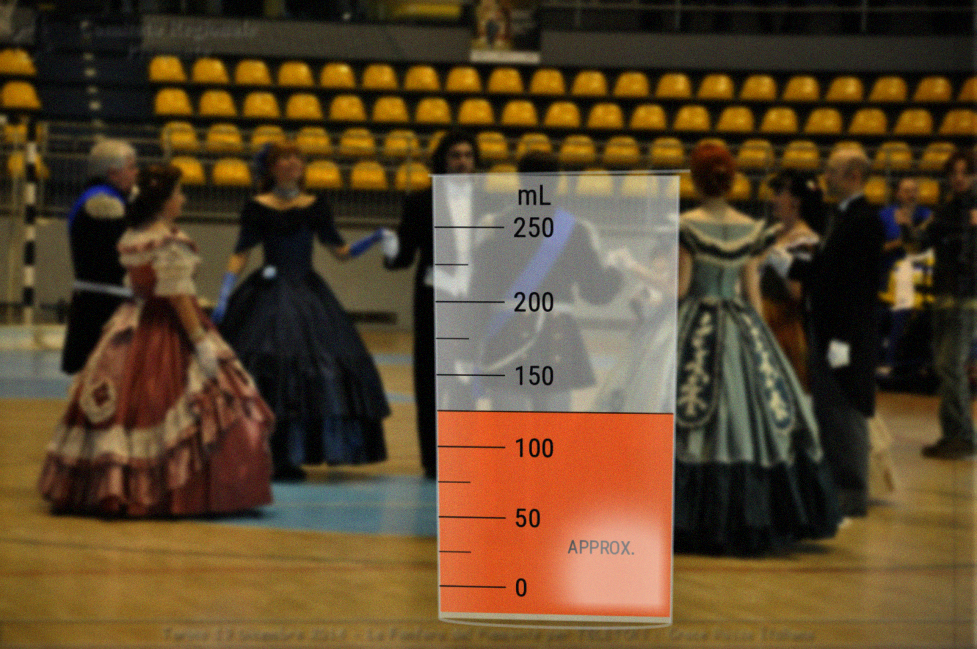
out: 125 mL
